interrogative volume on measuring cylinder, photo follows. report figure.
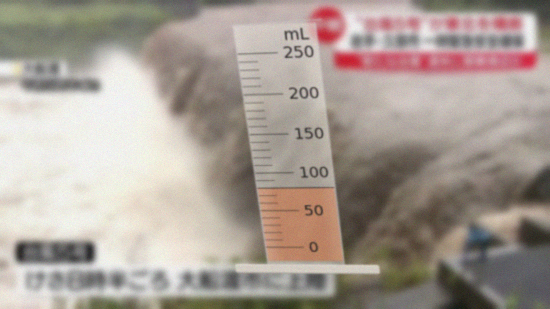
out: 80 mL
